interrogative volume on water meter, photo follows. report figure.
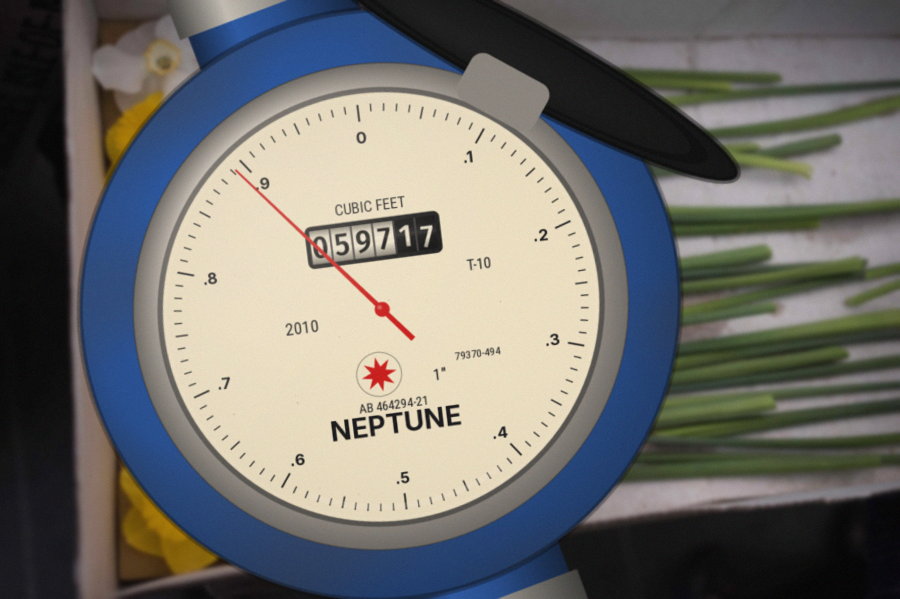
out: 59716.89 ft³
